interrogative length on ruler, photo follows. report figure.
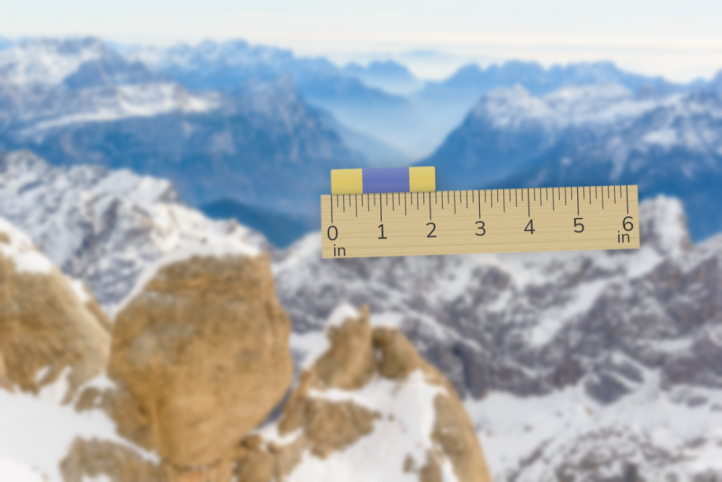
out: 2.125 in
